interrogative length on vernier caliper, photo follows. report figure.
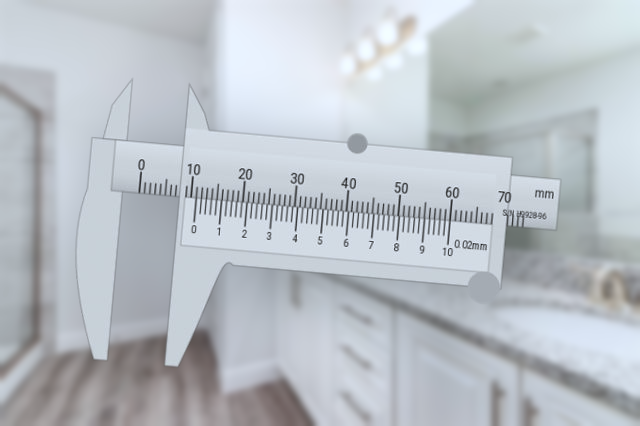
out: 11.0 mm
